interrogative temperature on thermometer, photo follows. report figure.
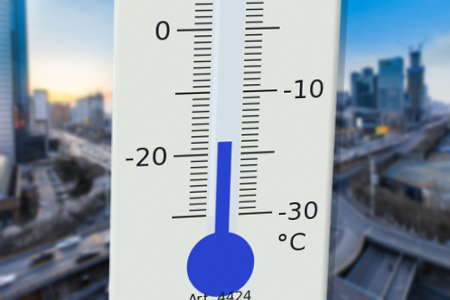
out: -18 °C
